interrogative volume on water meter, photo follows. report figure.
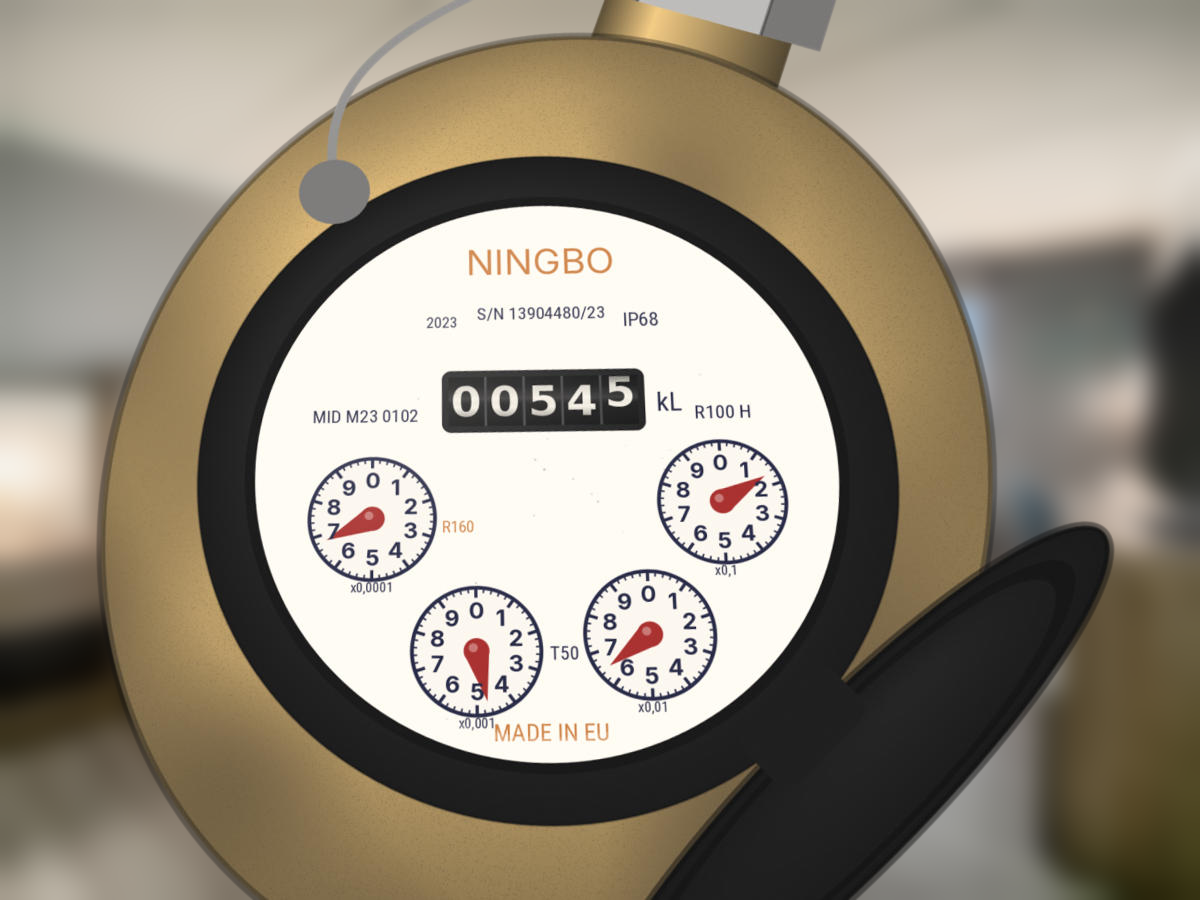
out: 545.1646 kL
